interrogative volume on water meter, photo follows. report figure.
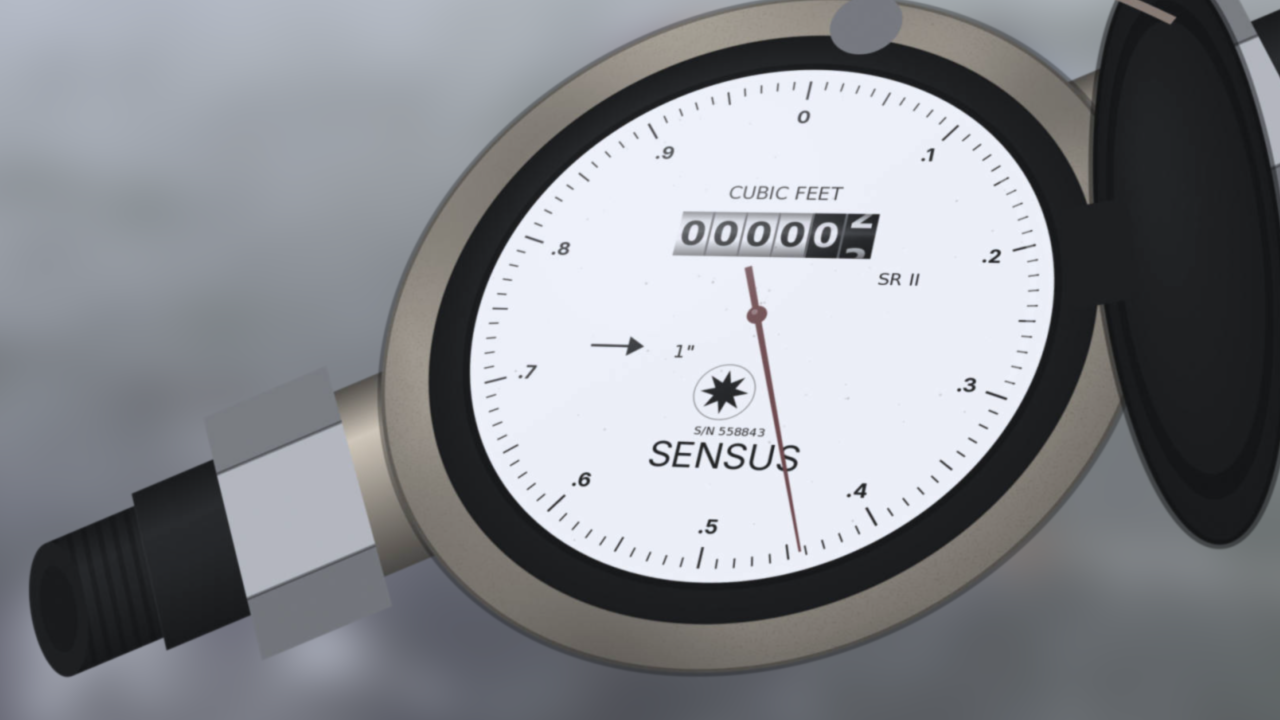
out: 2.44 ft³
